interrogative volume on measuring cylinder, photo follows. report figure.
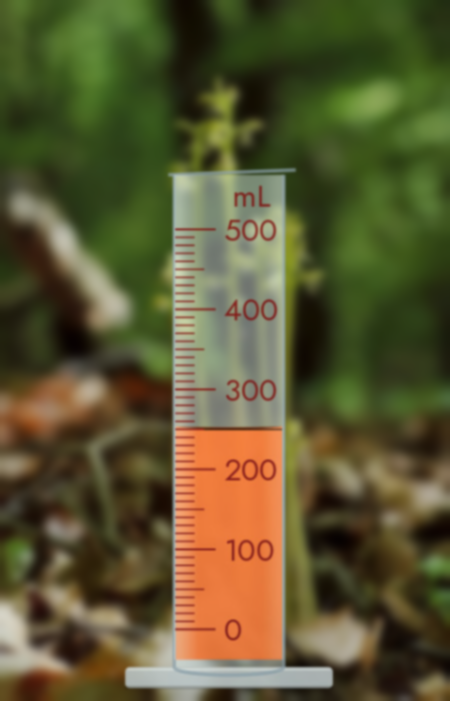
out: 250 mL
